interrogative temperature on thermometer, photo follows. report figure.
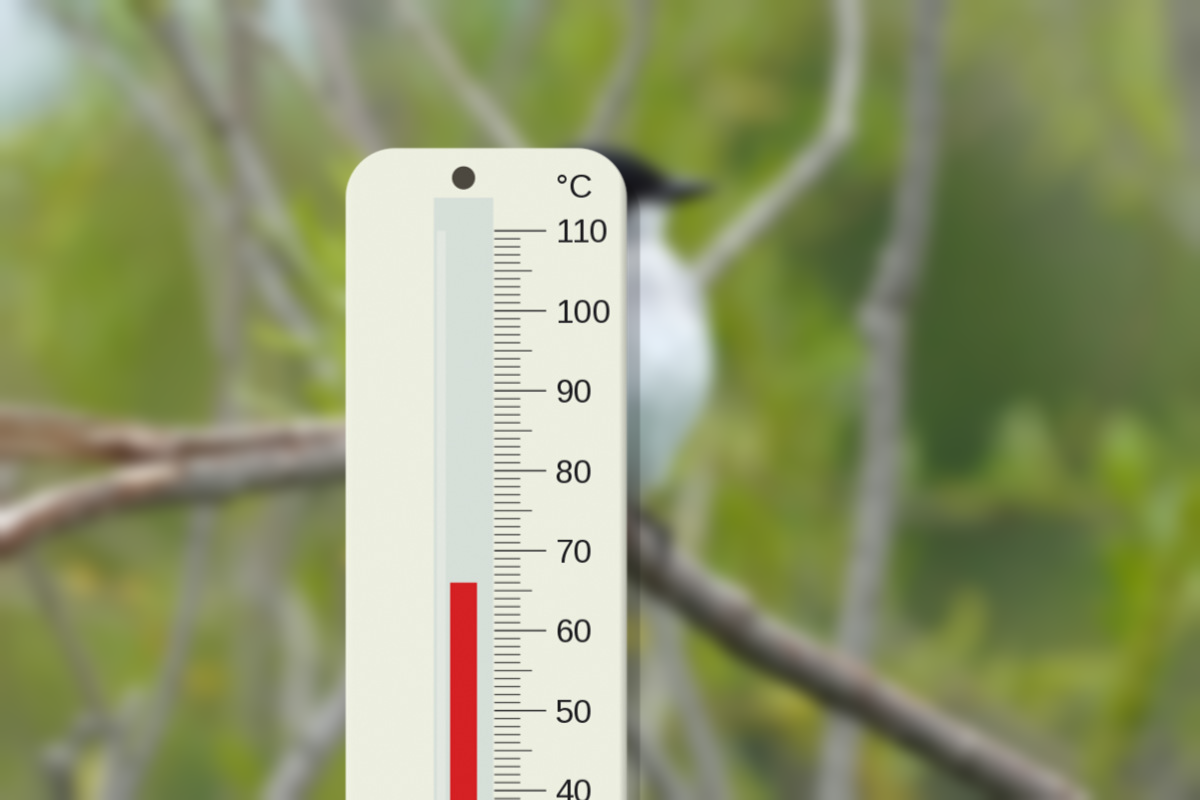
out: 66 °C
